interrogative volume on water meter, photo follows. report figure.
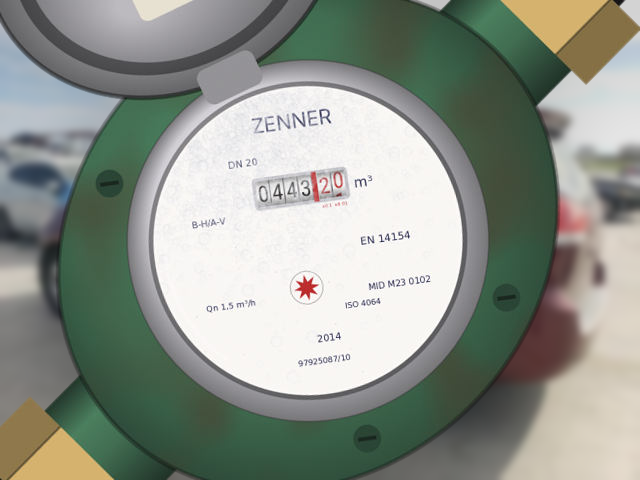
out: 443.20 m³
